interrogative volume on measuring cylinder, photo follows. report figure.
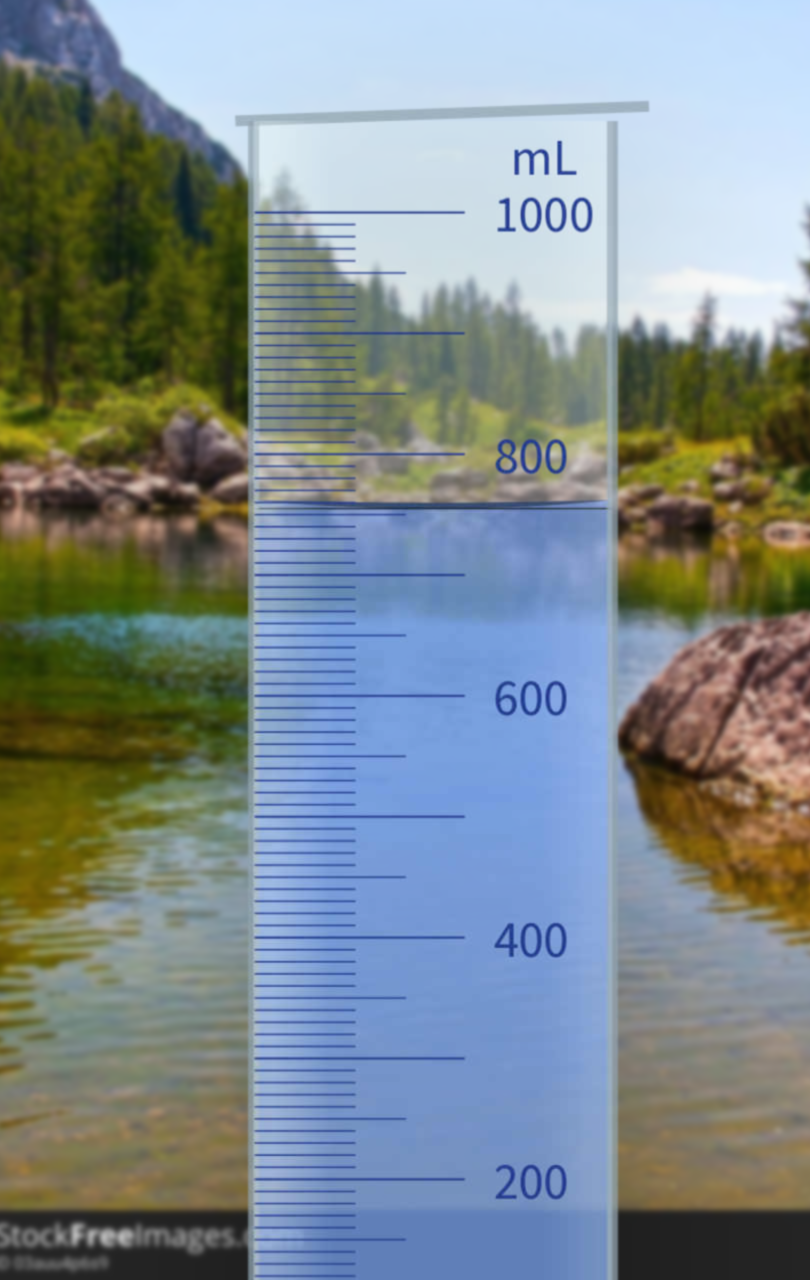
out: 755 mL
